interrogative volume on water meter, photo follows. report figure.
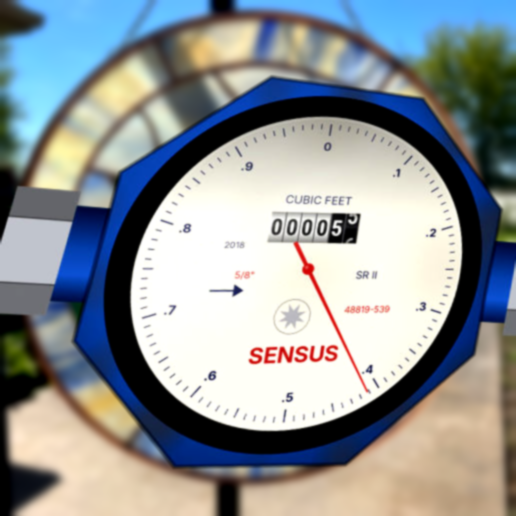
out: 55.41 ft³
